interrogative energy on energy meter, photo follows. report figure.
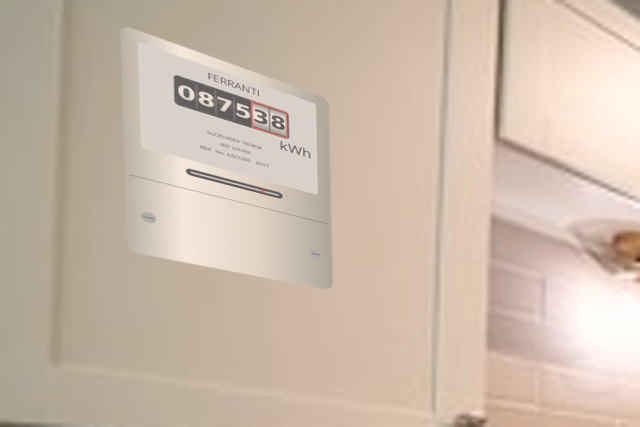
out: 875.38 kWh
